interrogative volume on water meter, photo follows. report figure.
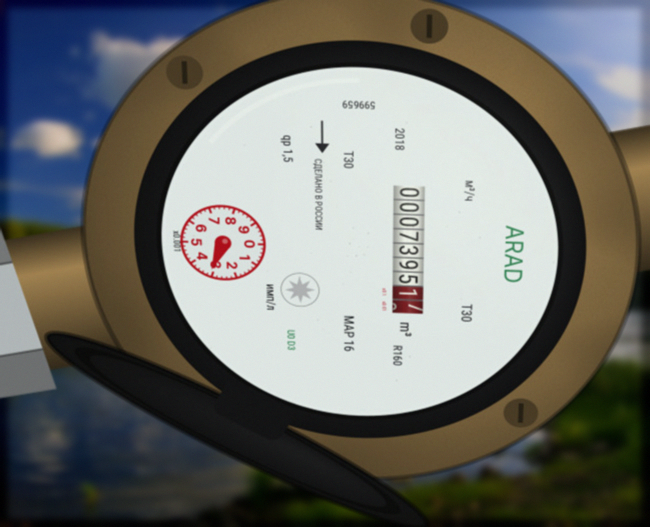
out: 7395.173 m³
